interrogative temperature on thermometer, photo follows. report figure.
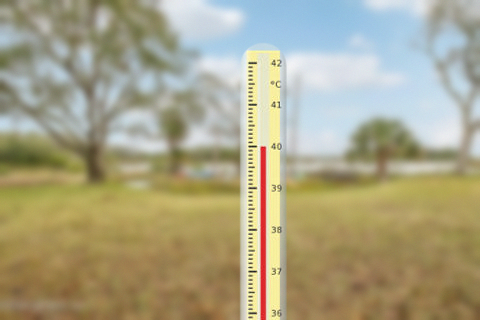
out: 40 °C
